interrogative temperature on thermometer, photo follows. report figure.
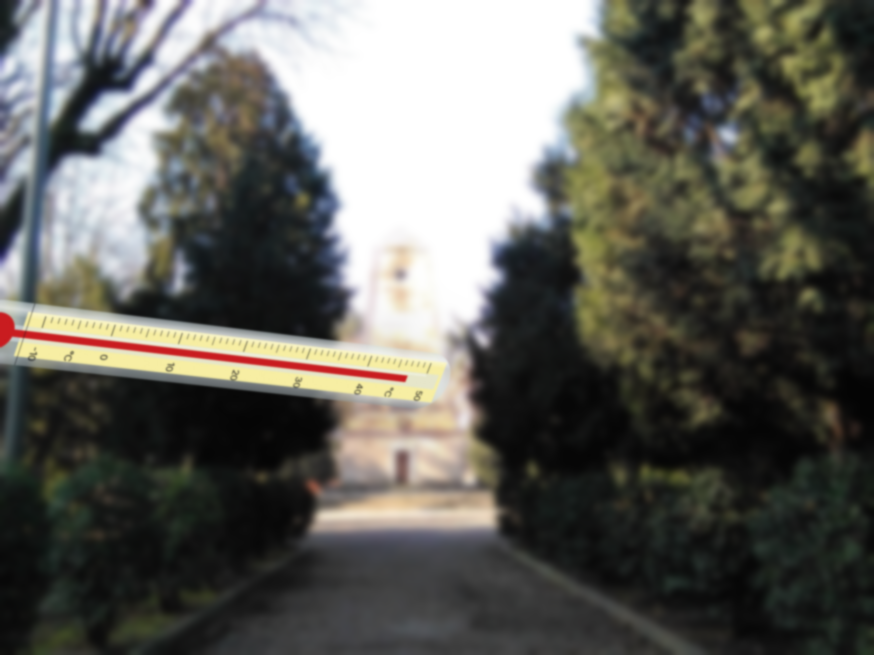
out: 47 °C
